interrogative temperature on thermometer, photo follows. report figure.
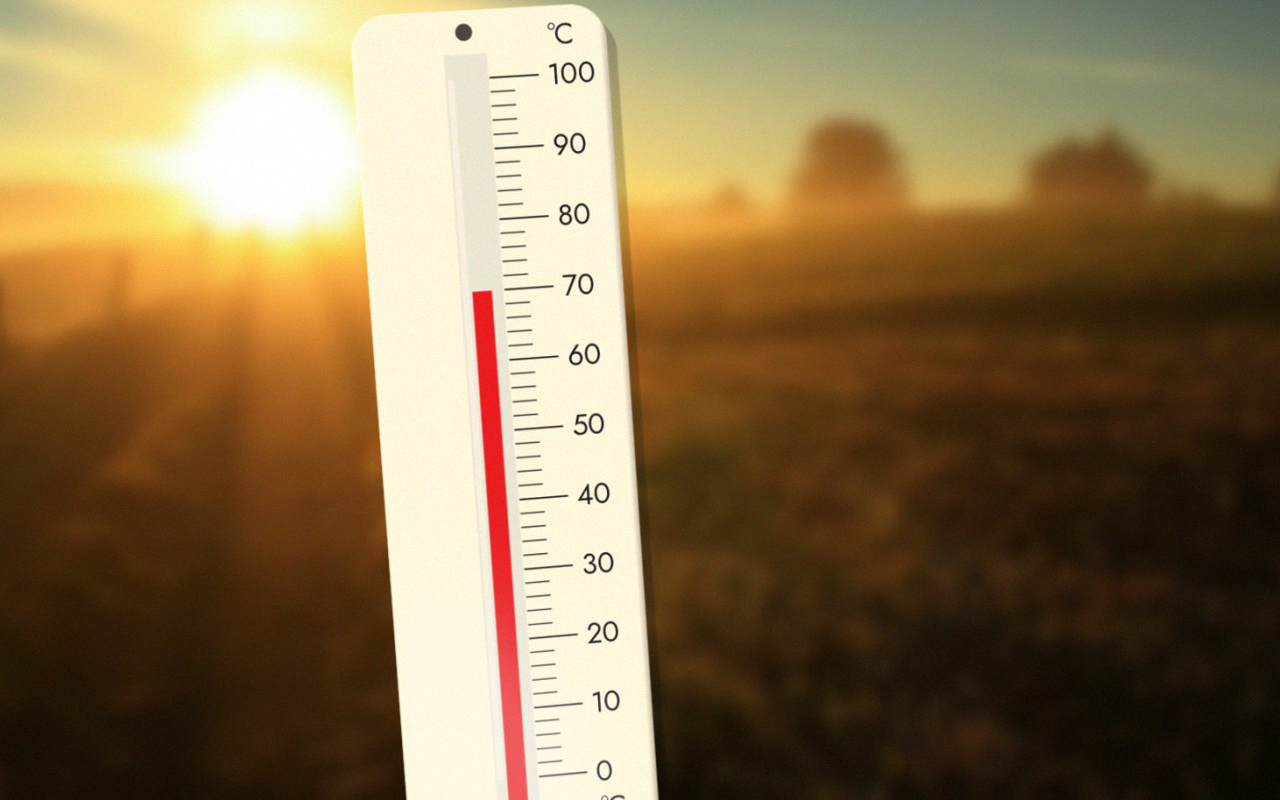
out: 70 °C
